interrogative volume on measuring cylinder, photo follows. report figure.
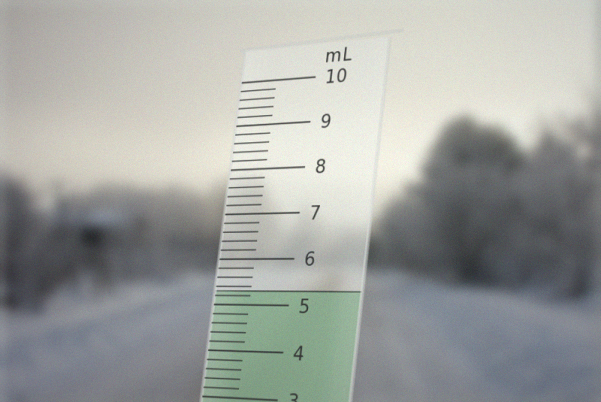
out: 5.3 mL
